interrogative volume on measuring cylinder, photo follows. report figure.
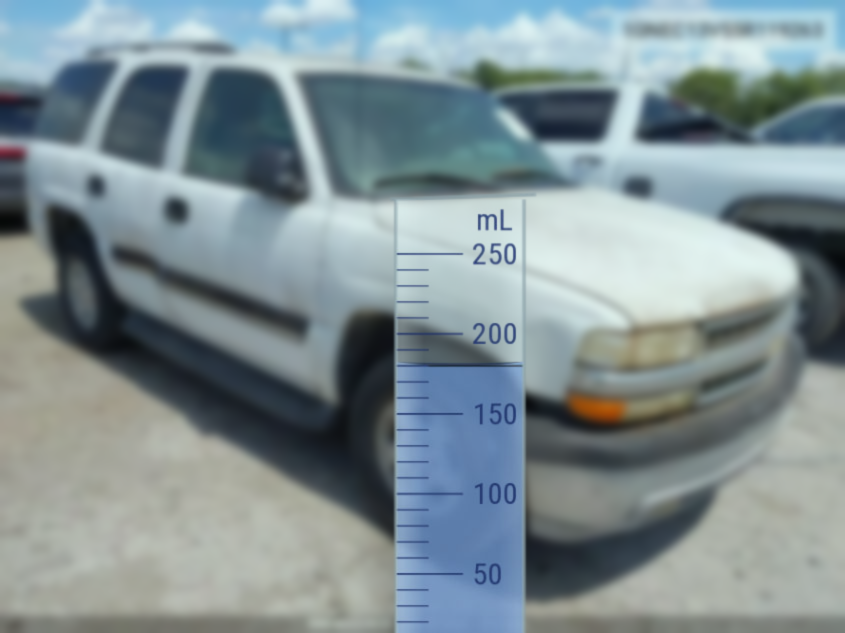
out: 180 mL
